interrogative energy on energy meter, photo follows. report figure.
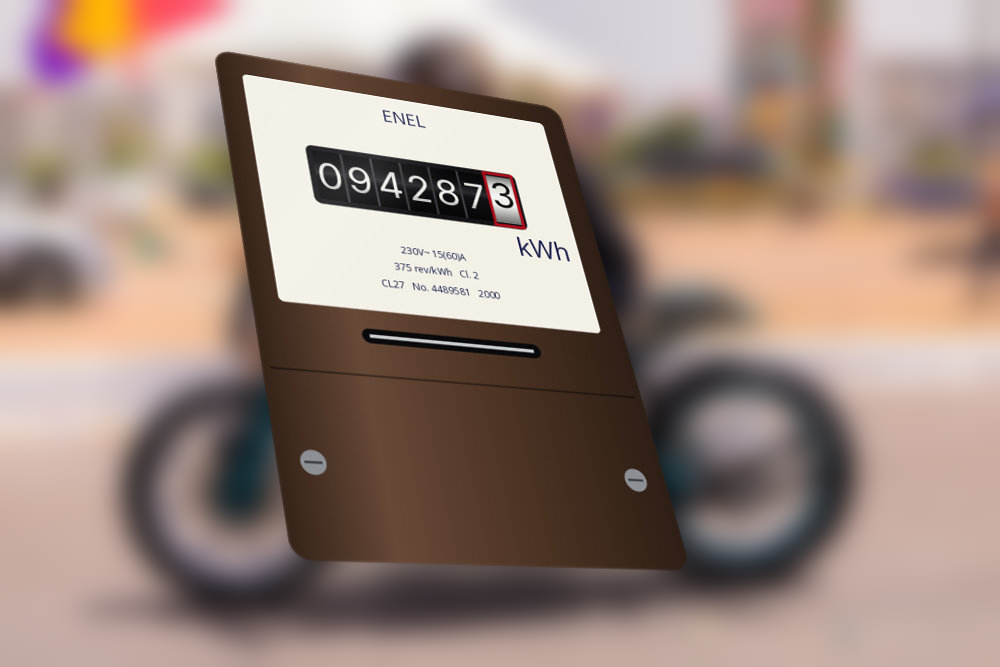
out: 94287.3 kWh
